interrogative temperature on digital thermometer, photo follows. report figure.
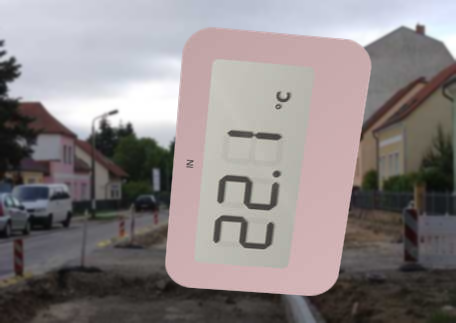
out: 22.1 °C
